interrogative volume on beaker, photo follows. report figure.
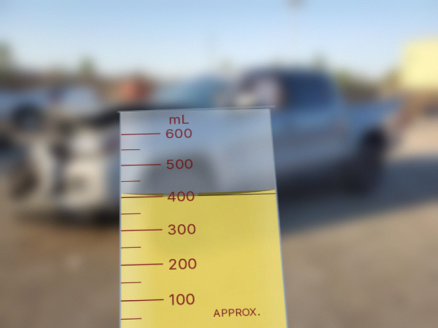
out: 400 mL
